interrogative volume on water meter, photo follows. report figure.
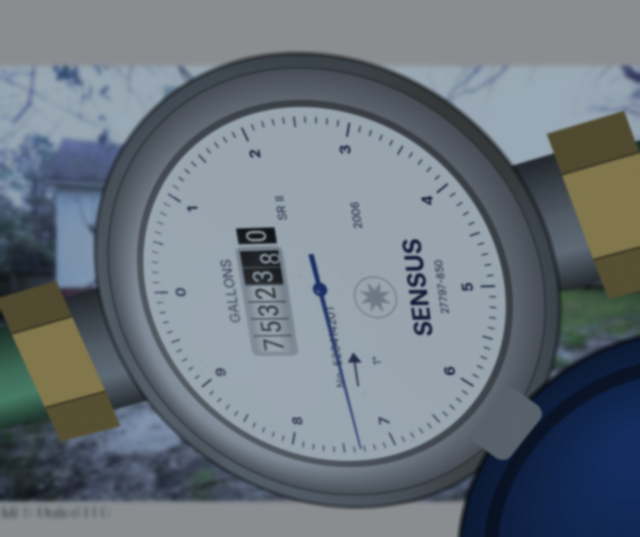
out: 7532377.3 gal
